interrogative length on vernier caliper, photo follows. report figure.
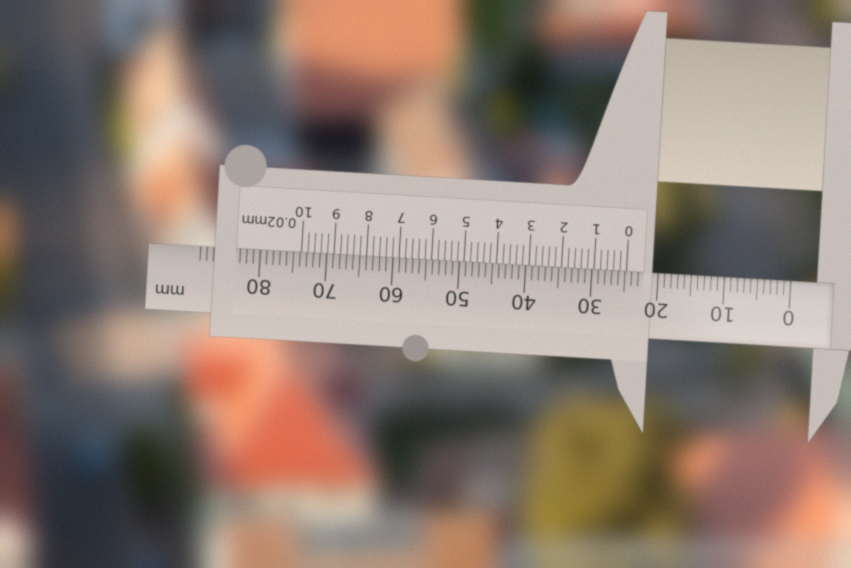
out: 24.8 mm
